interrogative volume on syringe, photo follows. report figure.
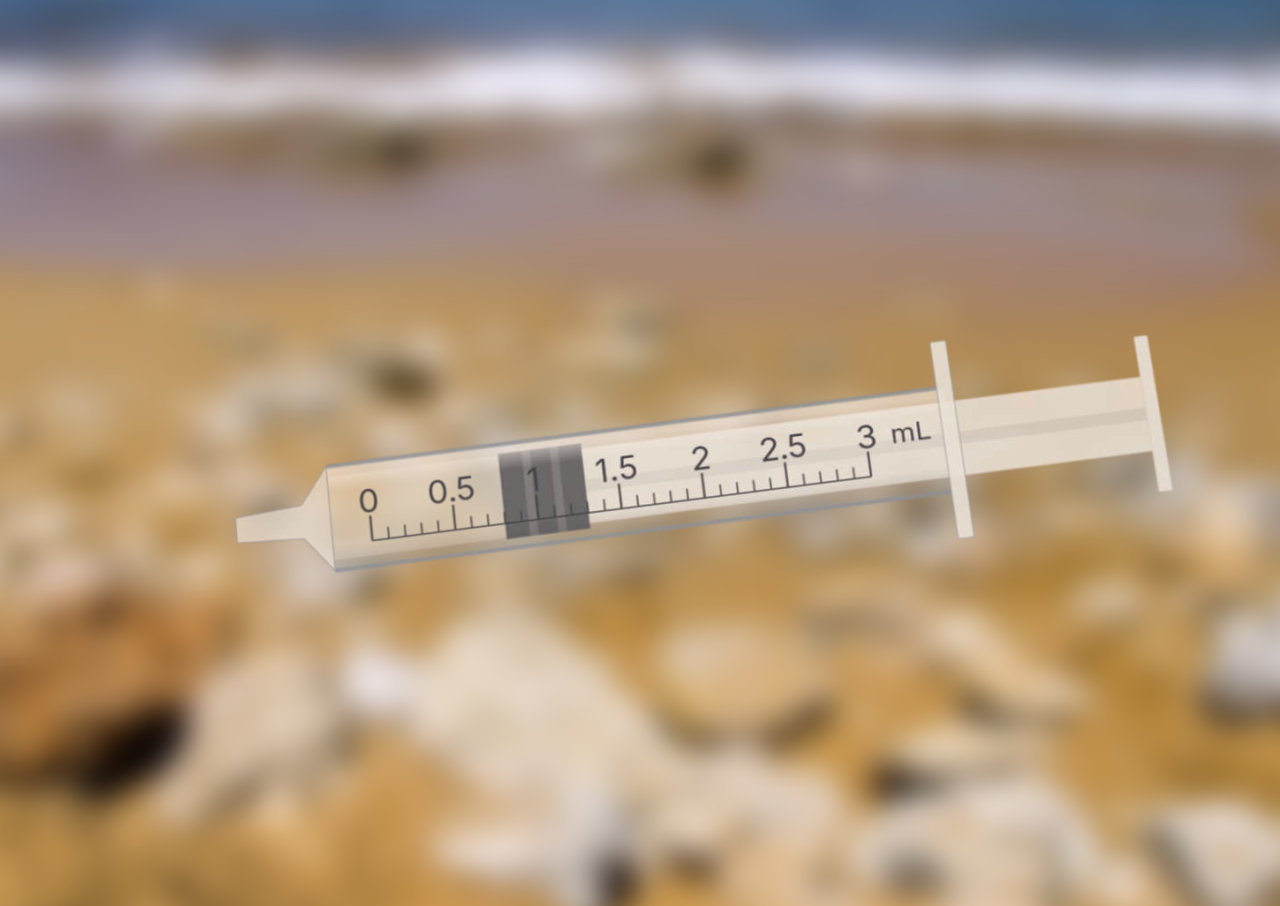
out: 0.8 mL
